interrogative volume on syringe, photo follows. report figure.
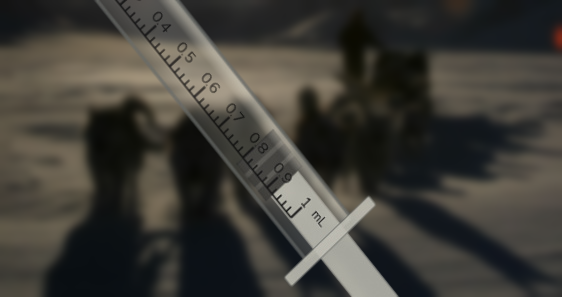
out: 0.8 mL
